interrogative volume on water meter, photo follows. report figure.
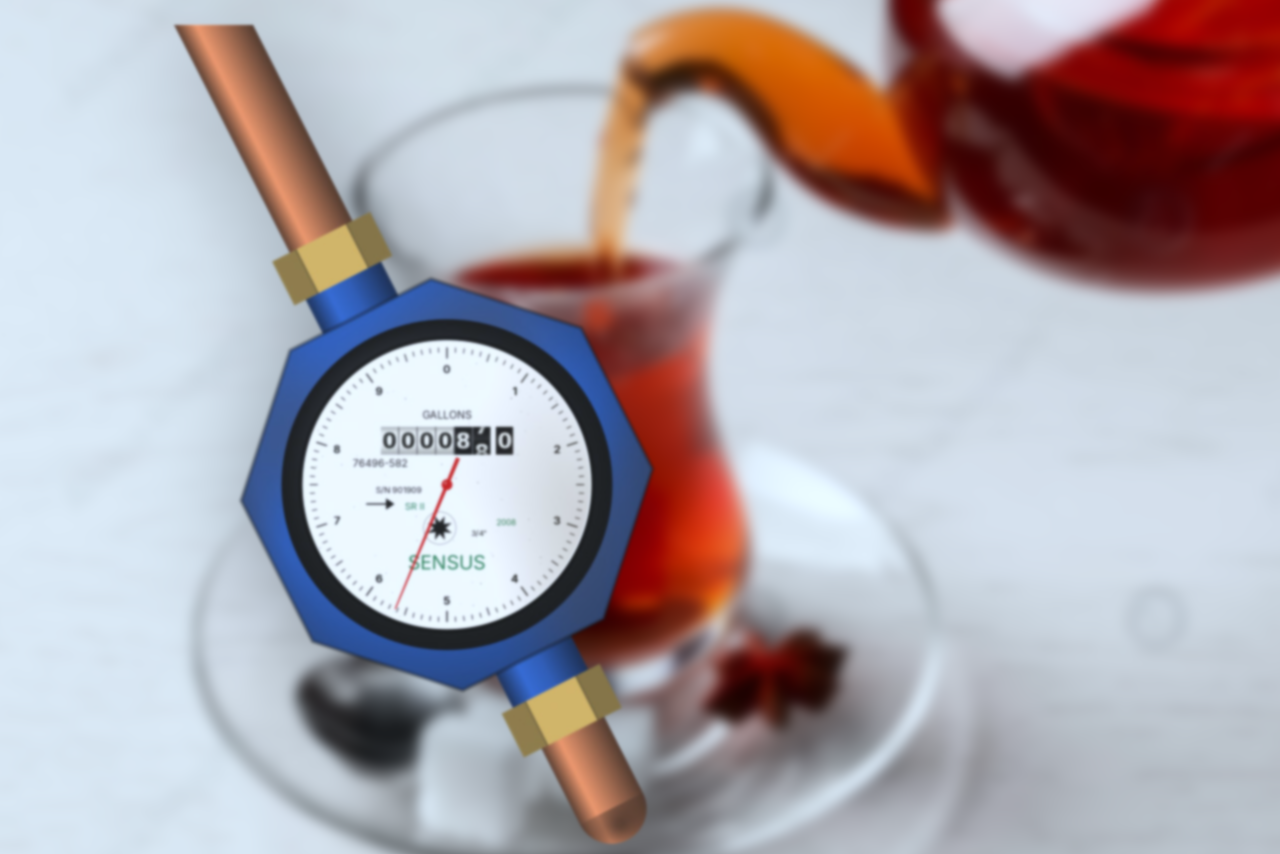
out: 875.6 gal
